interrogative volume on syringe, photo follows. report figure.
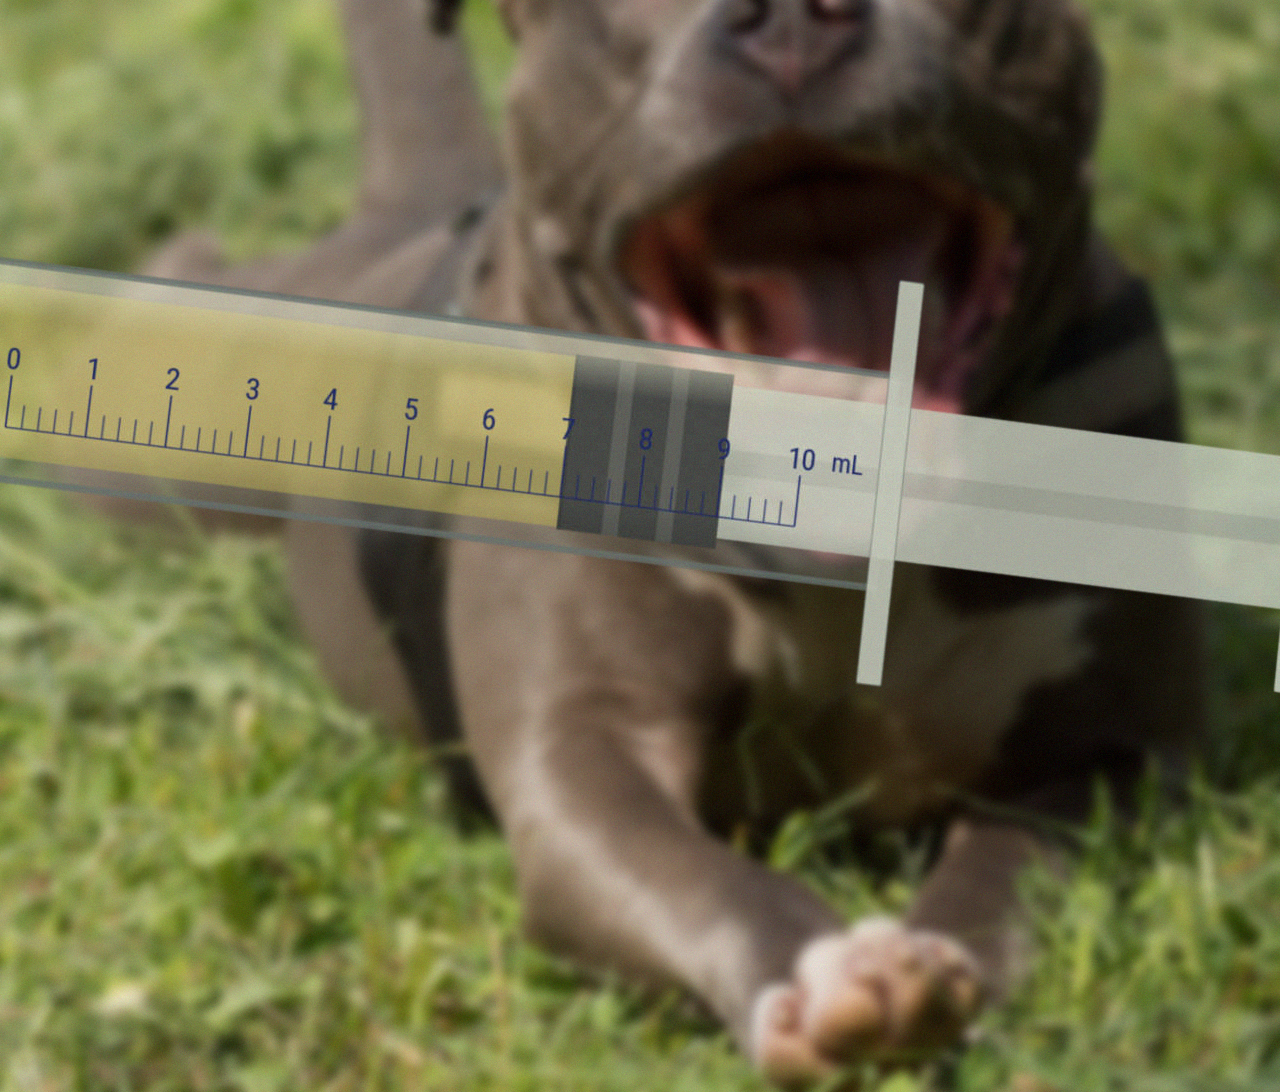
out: 7 mL
